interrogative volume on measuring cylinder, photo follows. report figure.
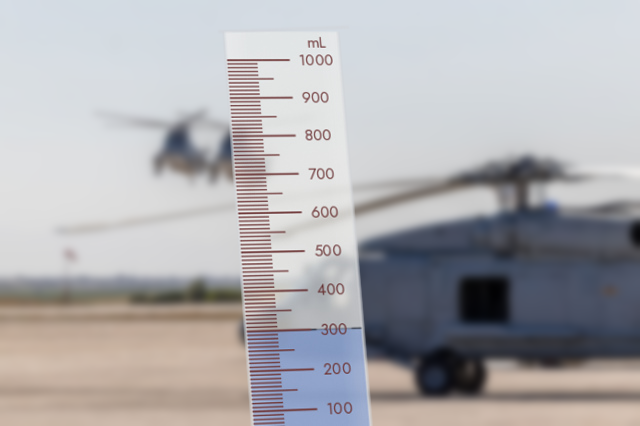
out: 300 mL
